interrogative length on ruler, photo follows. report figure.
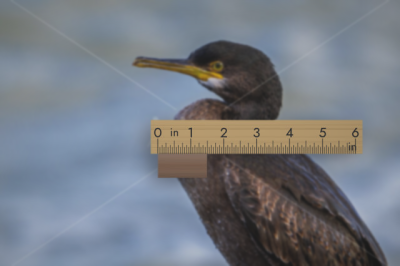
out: 1.5 in
